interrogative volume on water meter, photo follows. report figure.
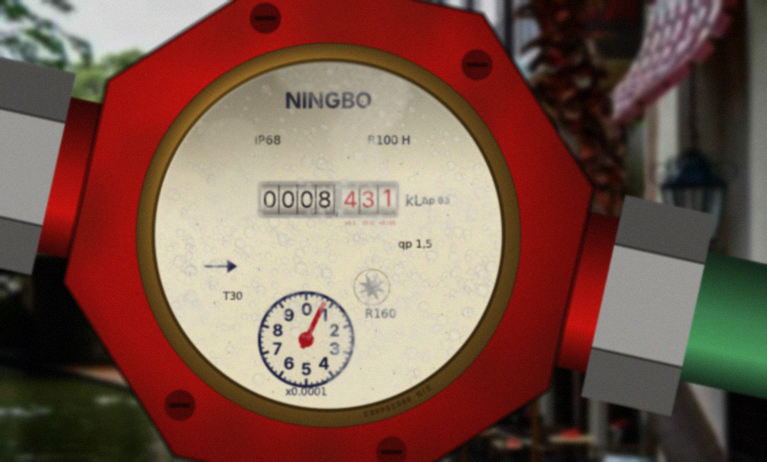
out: 8.4310 kL
